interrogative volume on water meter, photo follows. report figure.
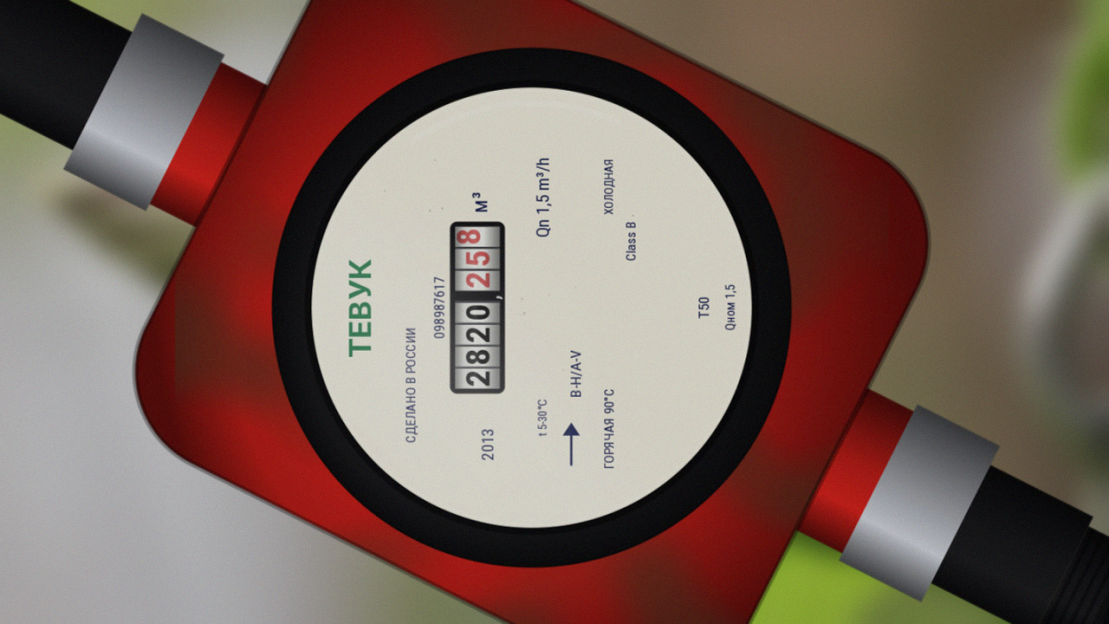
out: 2820.258 m³
